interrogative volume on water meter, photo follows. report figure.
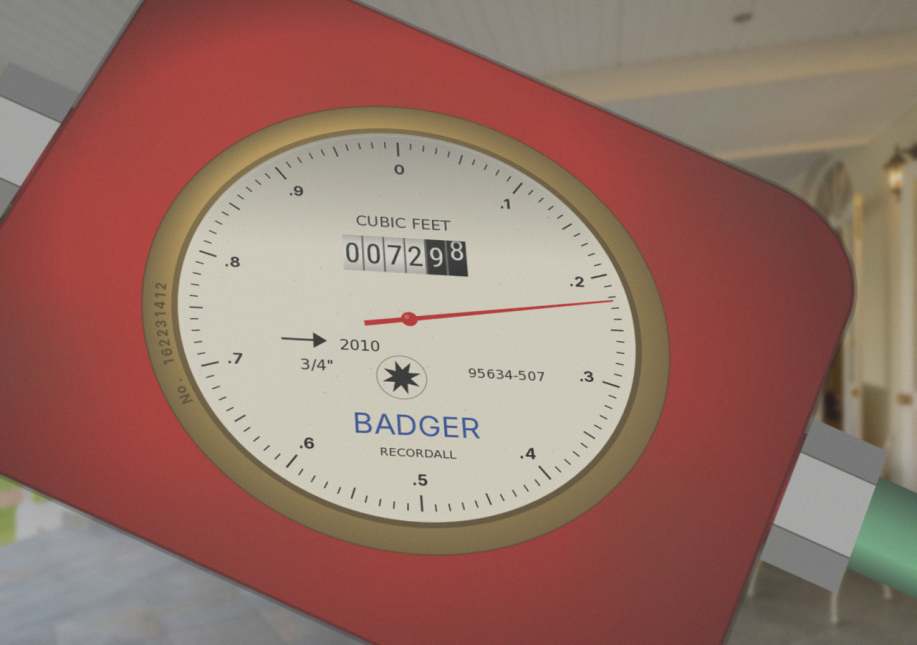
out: 7298.22 ft³
